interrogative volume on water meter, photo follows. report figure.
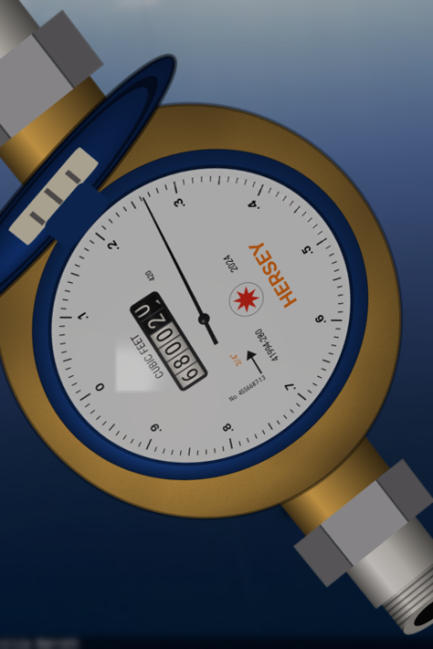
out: 680020.26 ft³
